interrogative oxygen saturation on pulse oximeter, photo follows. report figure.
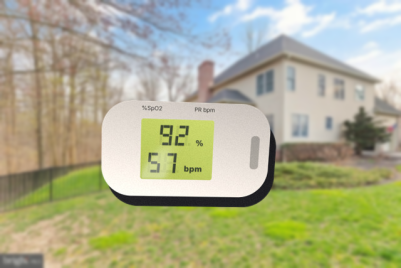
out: 92 %
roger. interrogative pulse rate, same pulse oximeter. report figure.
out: 57 bpm
